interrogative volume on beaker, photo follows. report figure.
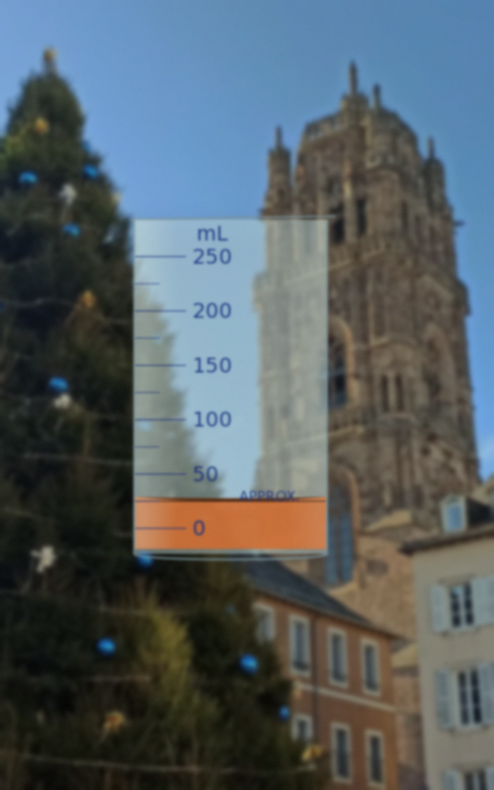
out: 25 mL
